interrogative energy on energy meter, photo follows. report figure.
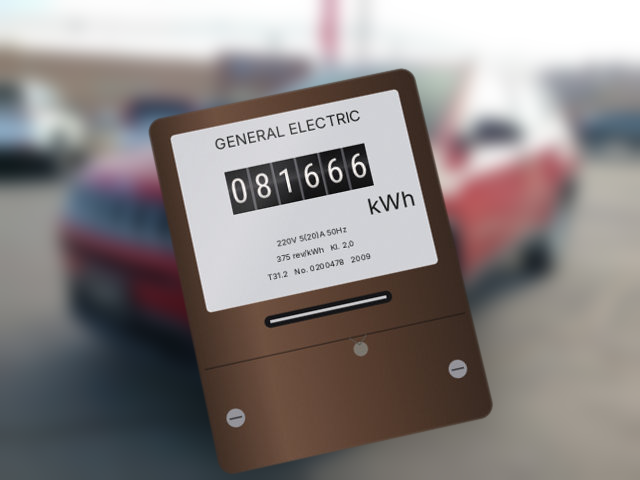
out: 81666 kWh
